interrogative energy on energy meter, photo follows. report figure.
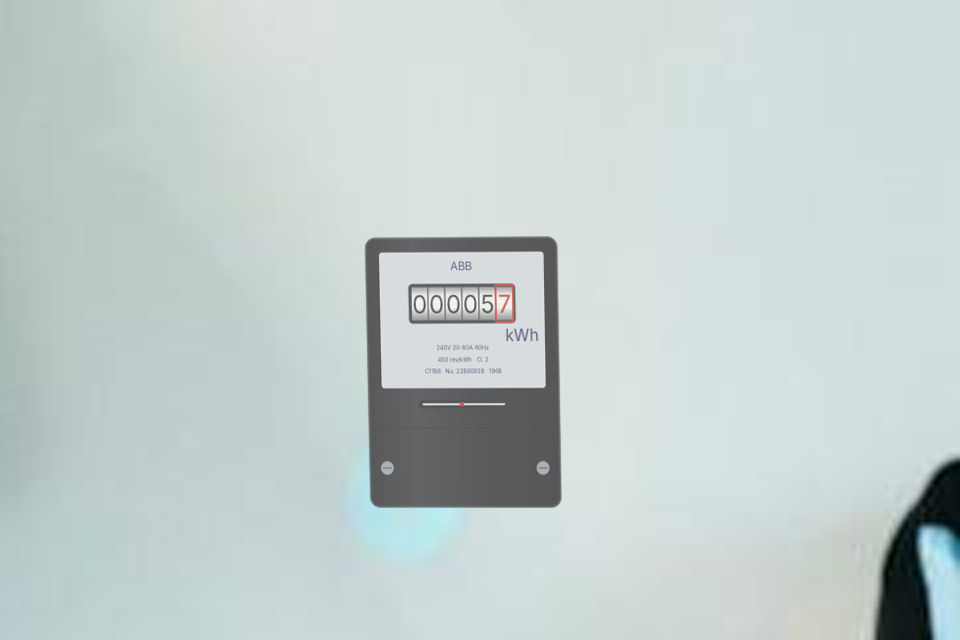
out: 5.7 kWh
